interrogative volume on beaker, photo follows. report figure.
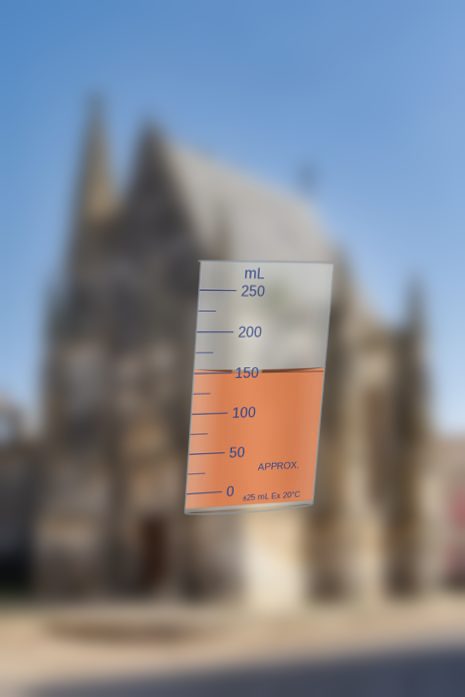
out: 150 mL
